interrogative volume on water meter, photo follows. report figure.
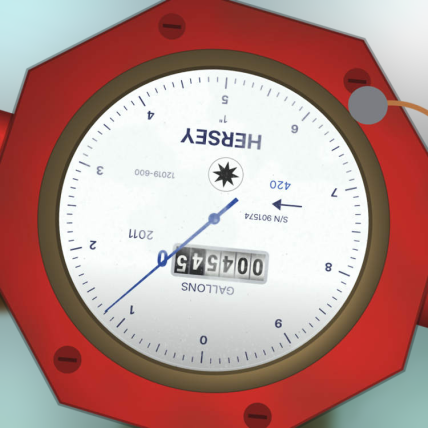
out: 45451.2 gal
